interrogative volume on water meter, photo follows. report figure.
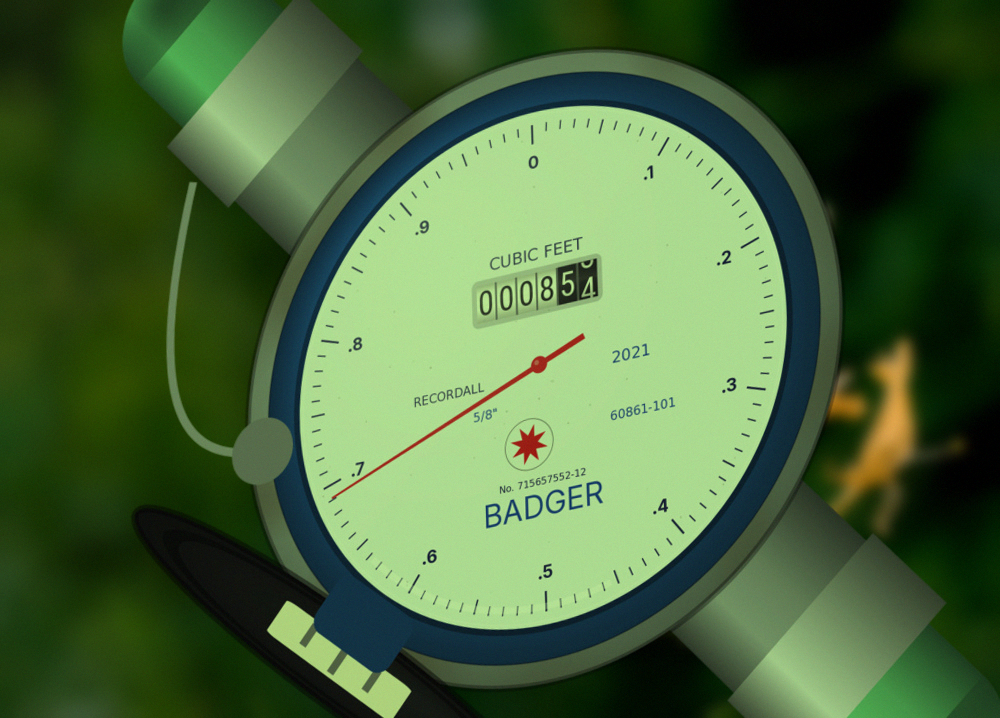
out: 853.69 ft³
